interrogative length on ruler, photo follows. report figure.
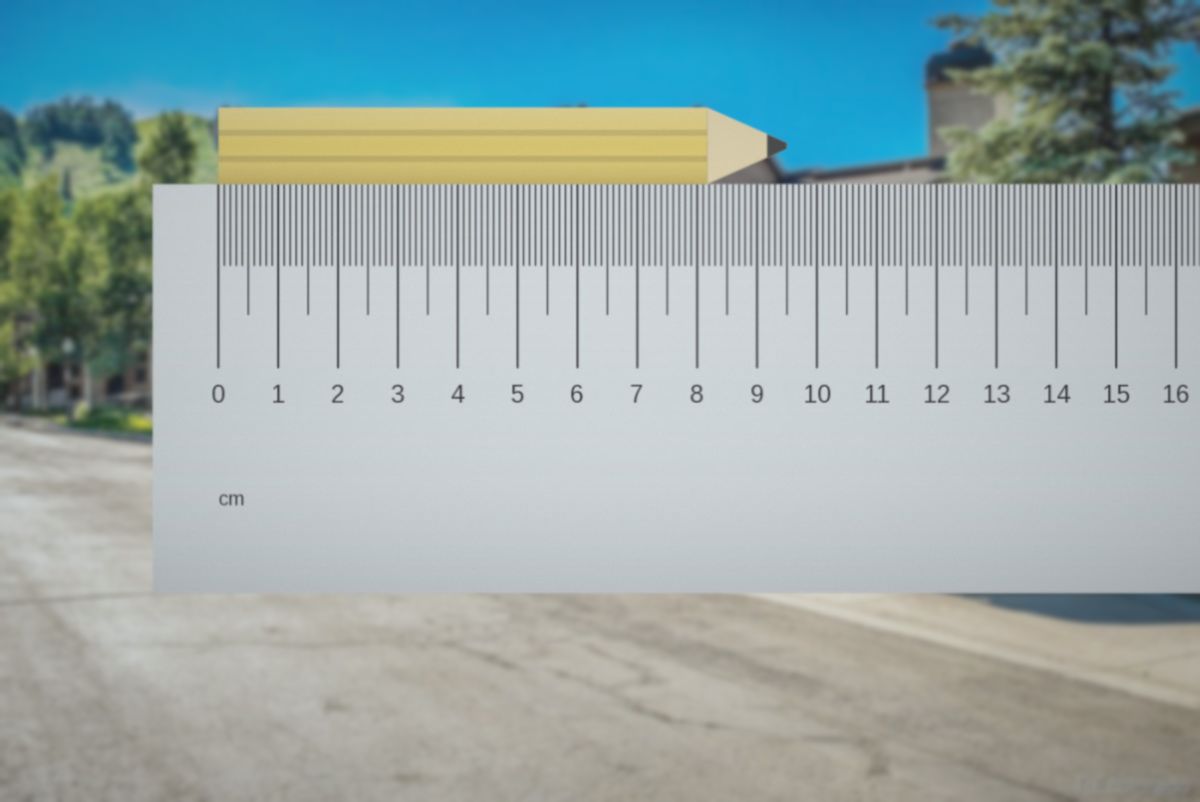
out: 9.5 cm
